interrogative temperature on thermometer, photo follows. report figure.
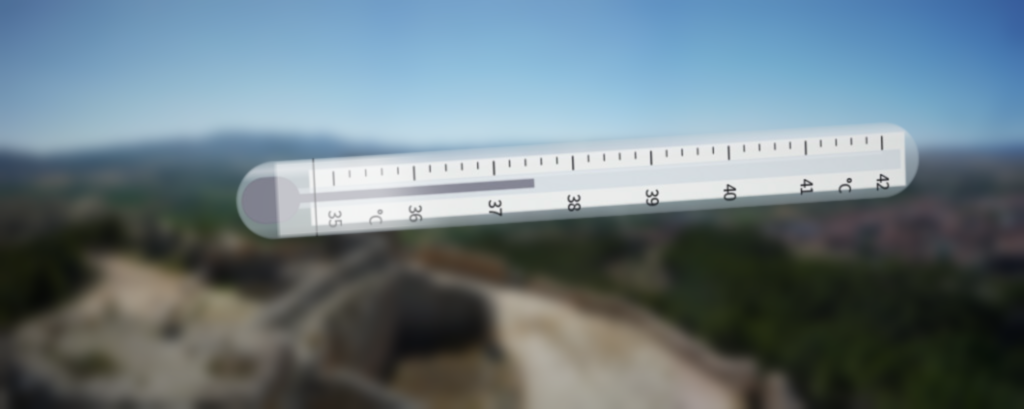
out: 37.5 °C
